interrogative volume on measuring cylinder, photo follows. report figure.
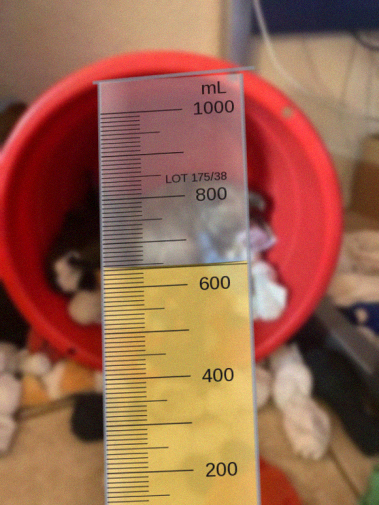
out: 640 mL
